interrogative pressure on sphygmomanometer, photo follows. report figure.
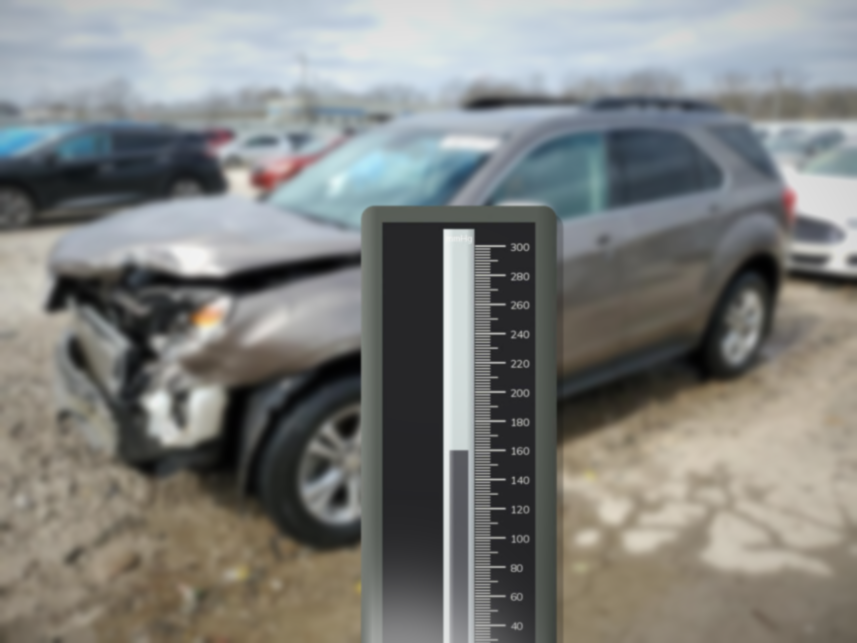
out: 160 mmHg
